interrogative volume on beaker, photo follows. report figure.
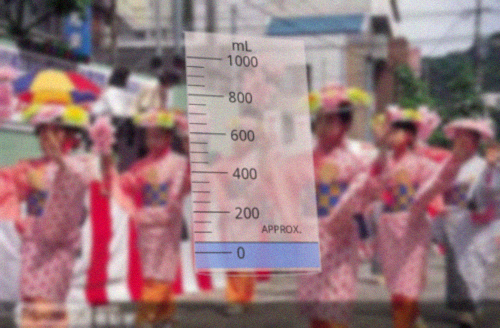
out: 50 mL
